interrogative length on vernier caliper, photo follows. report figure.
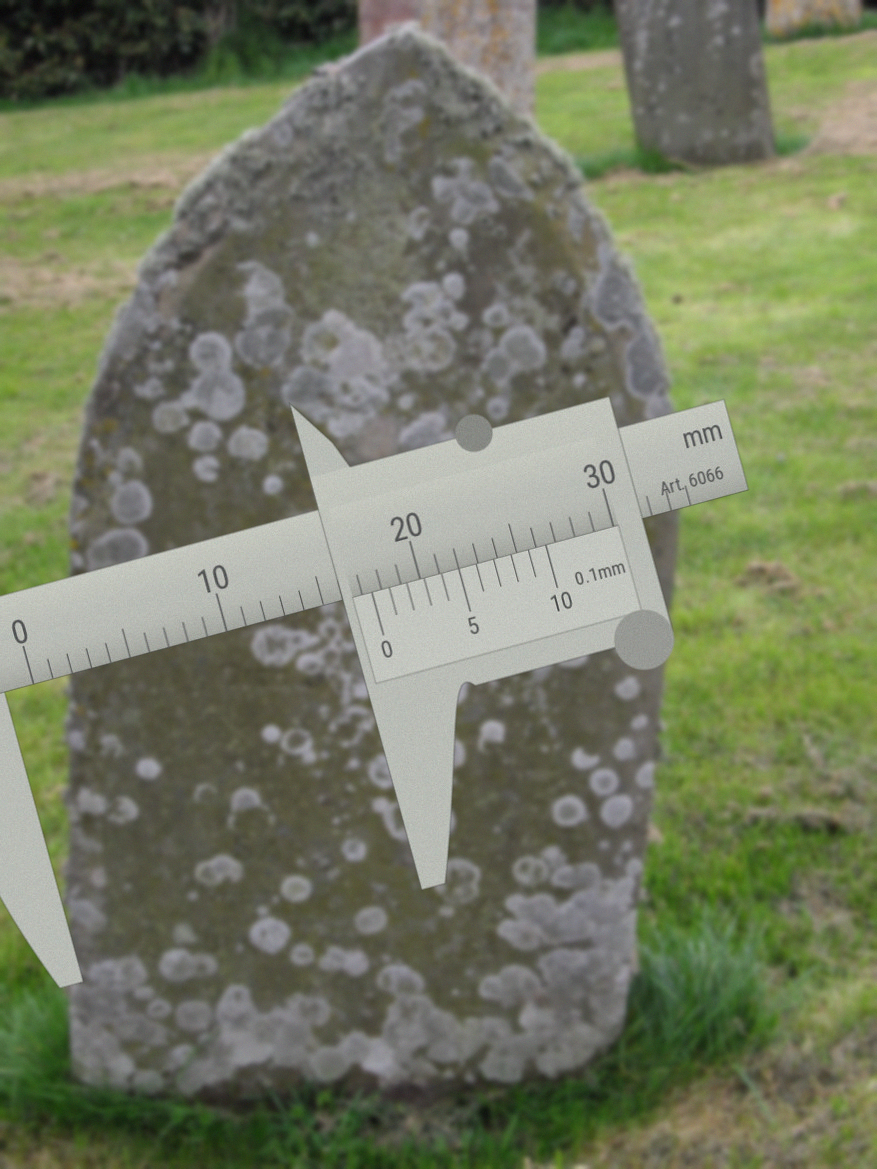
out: 17.5 mm
